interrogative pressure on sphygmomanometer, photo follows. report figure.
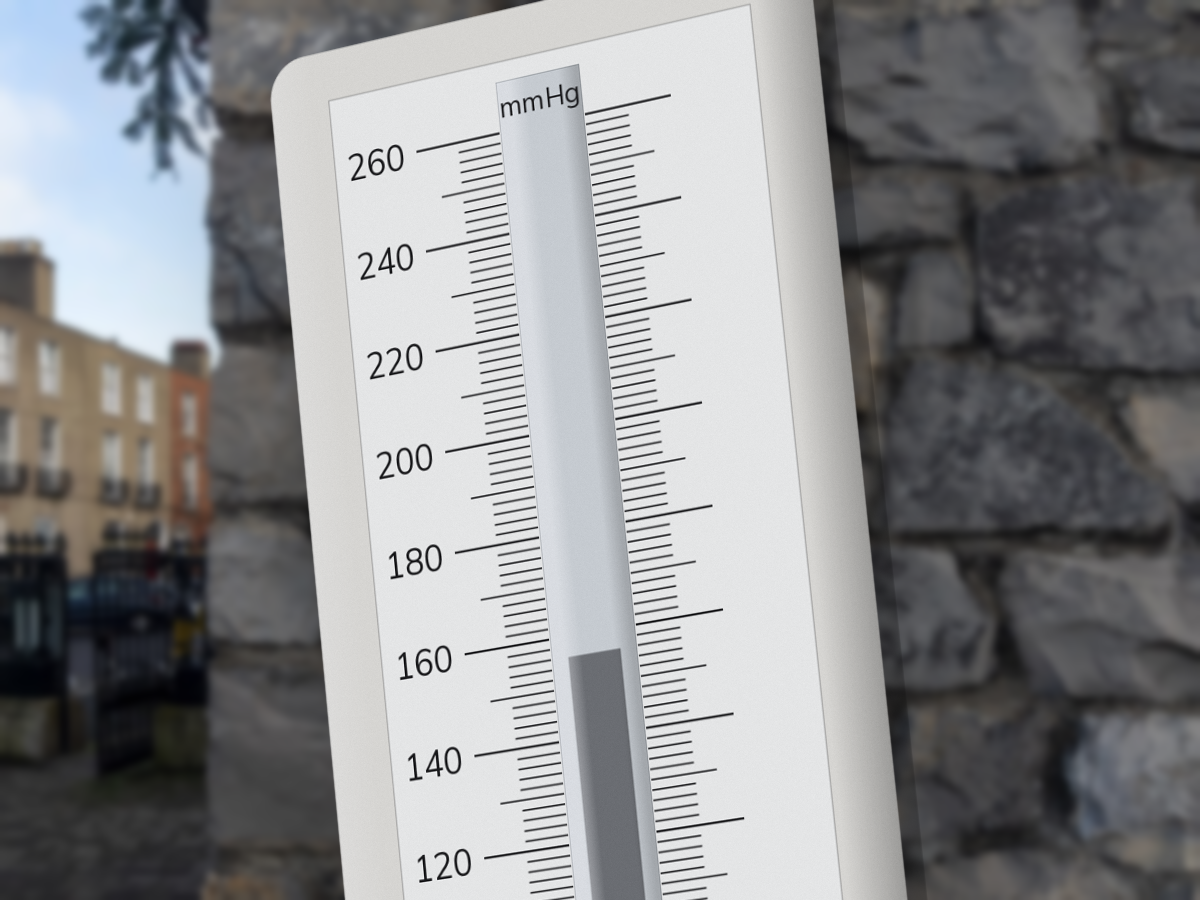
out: 156 mmHg
